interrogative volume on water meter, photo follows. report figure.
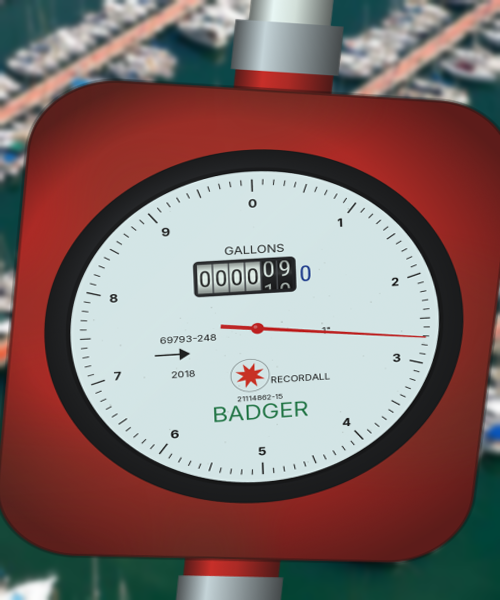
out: 92.7 gal
